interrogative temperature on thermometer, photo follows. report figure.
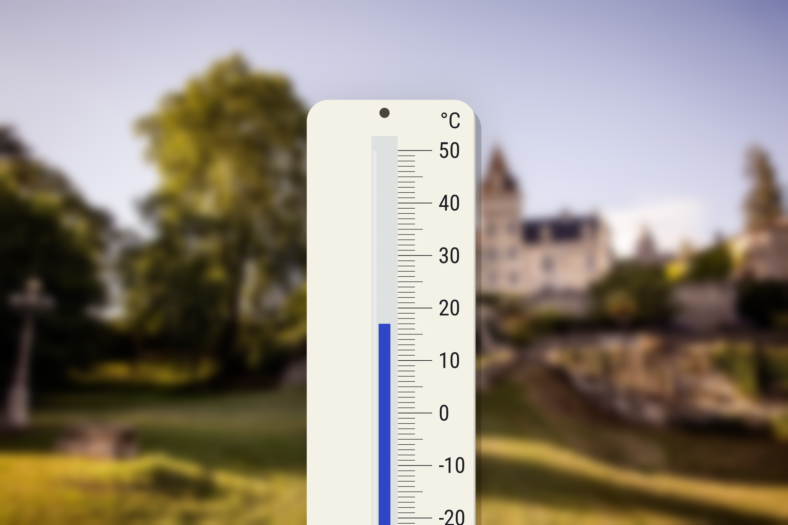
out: 17 °C
